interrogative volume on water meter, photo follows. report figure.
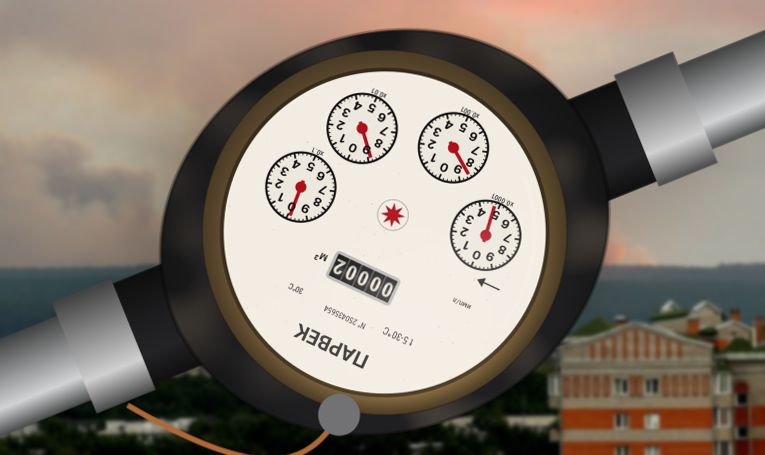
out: 1.9884 m³
